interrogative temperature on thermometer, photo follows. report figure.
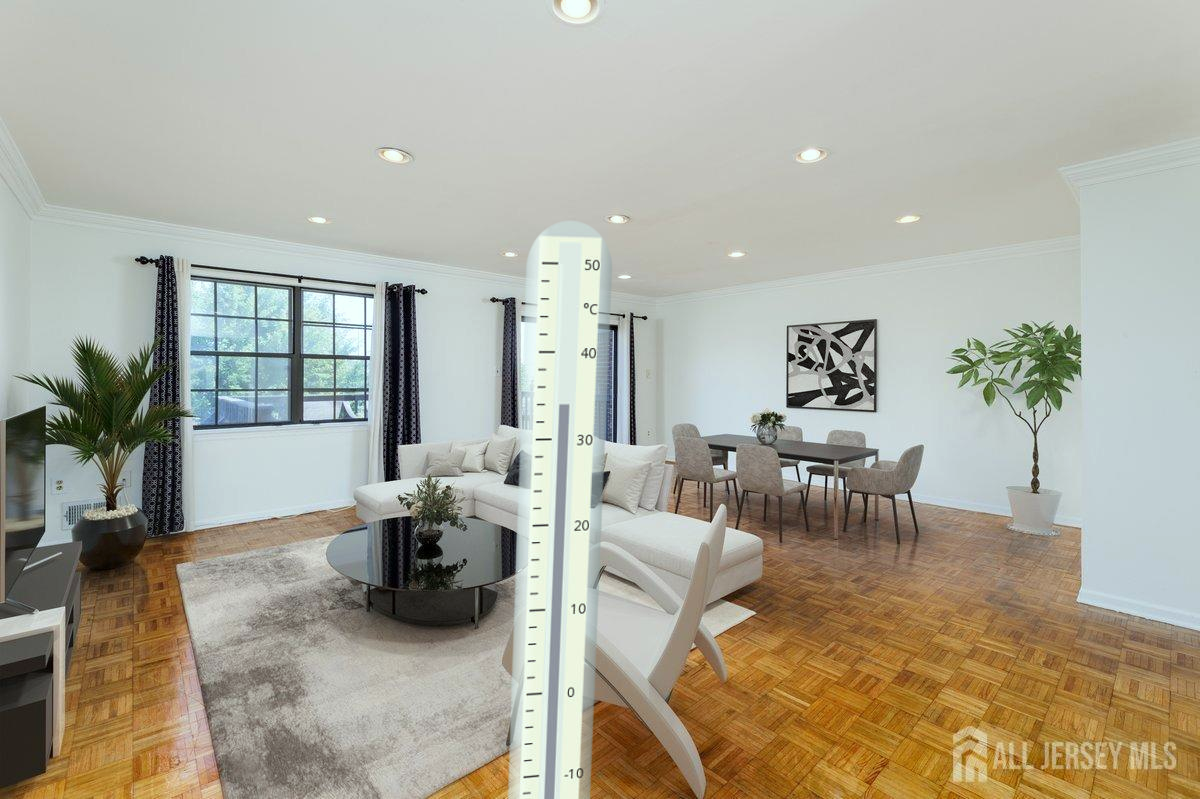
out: 34 °C
